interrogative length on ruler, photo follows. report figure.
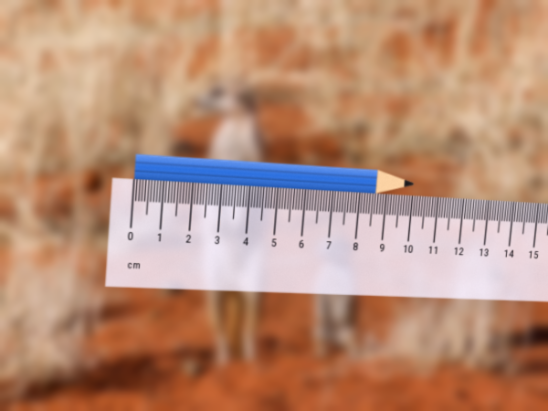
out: 10 cm
